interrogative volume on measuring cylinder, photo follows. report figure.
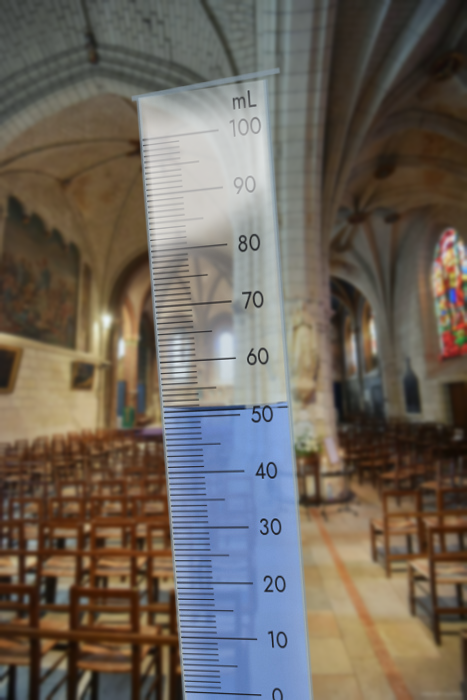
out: 51 mL
